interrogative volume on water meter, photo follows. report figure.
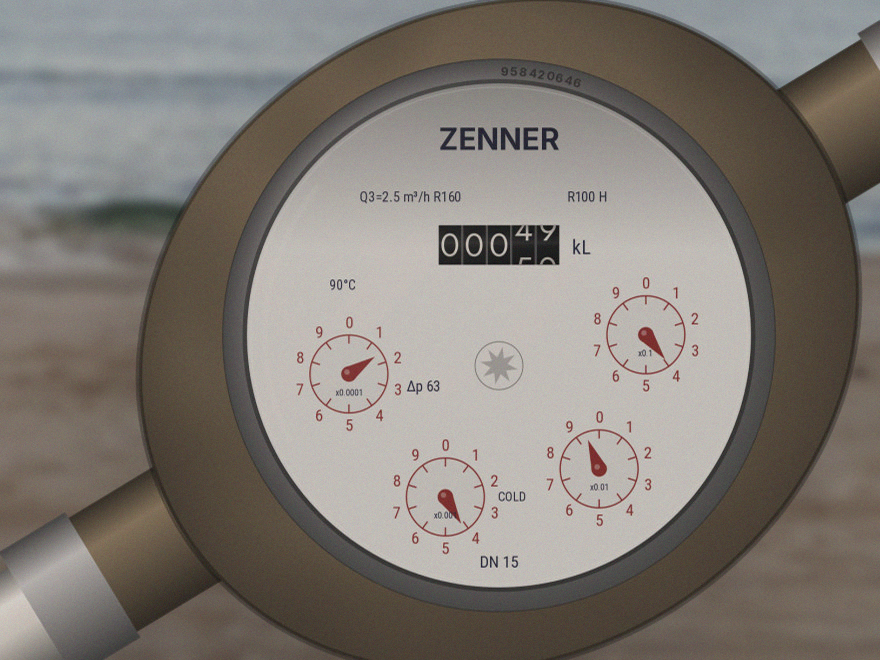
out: 49.3941 kL
